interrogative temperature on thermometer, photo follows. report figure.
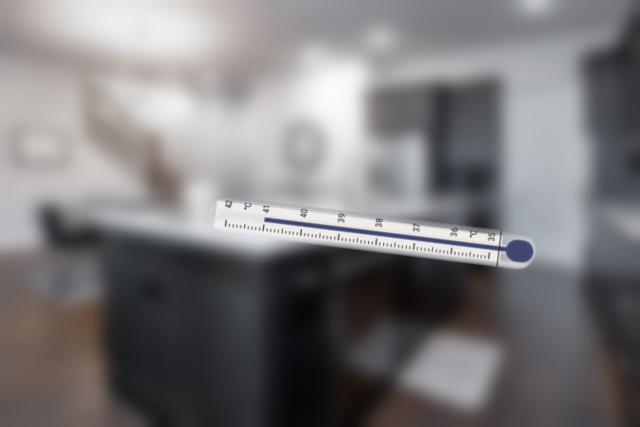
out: 41 °C
